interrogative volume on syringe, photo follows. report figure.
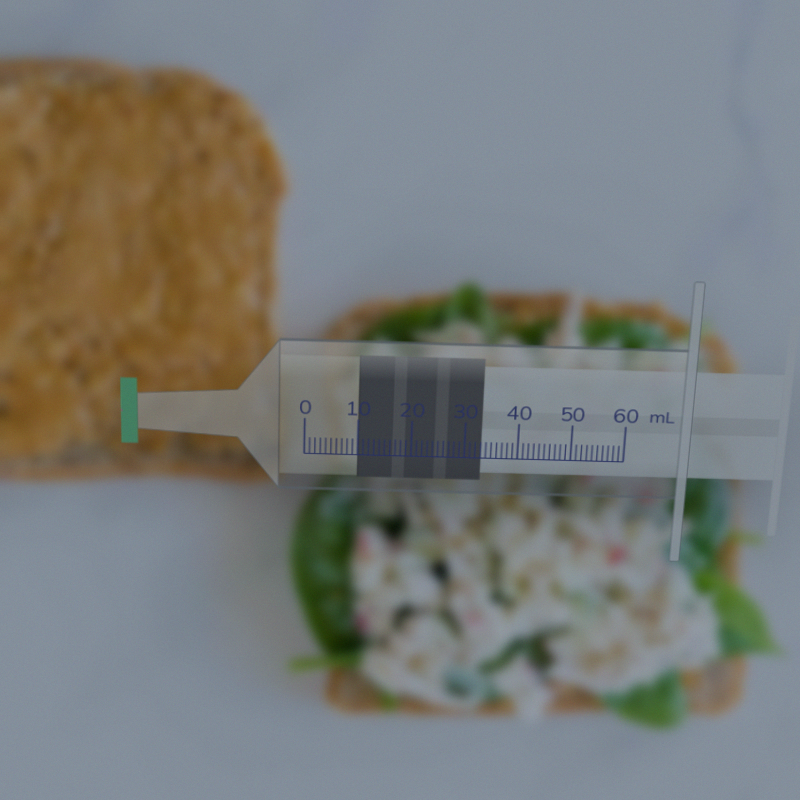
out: 10 mL
